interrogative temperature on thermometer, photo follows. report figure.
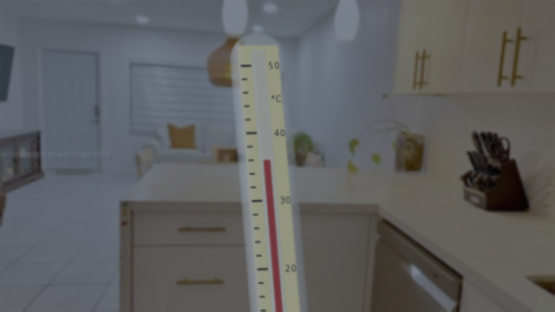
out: 36 °C
